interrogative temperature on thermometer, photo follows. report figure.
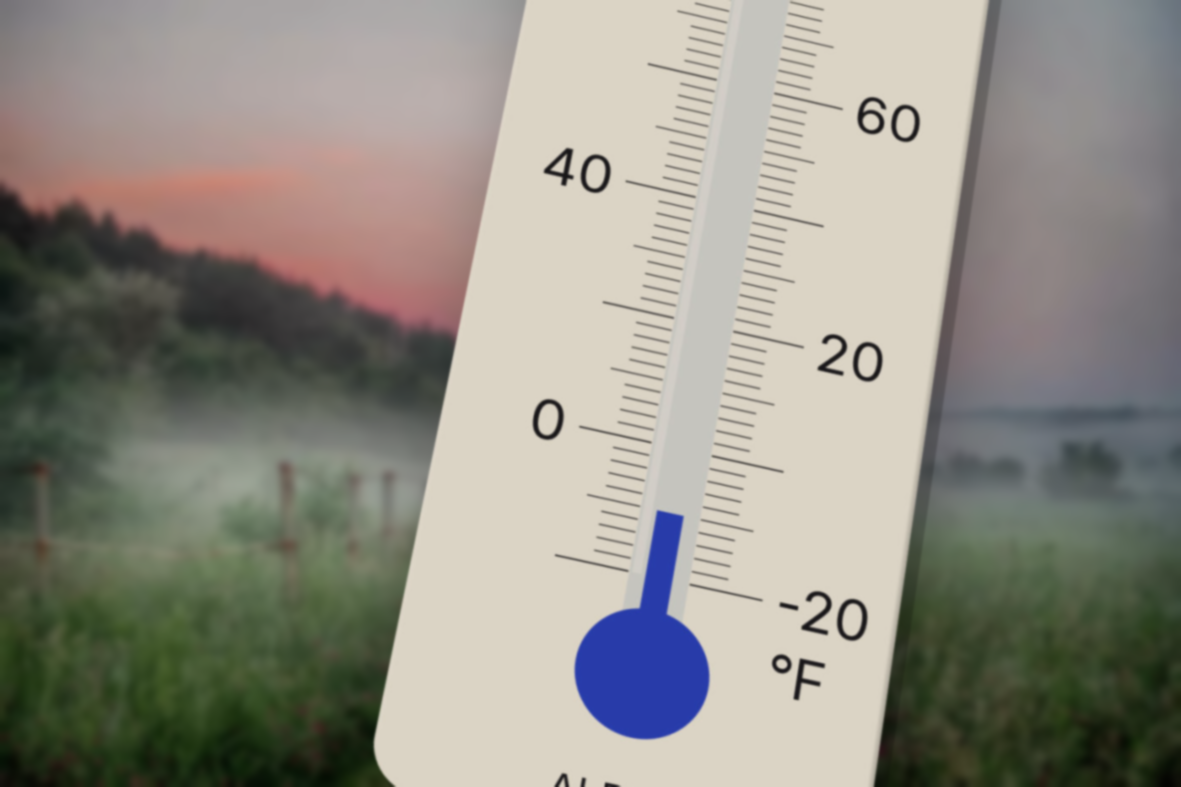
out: -10 °F
